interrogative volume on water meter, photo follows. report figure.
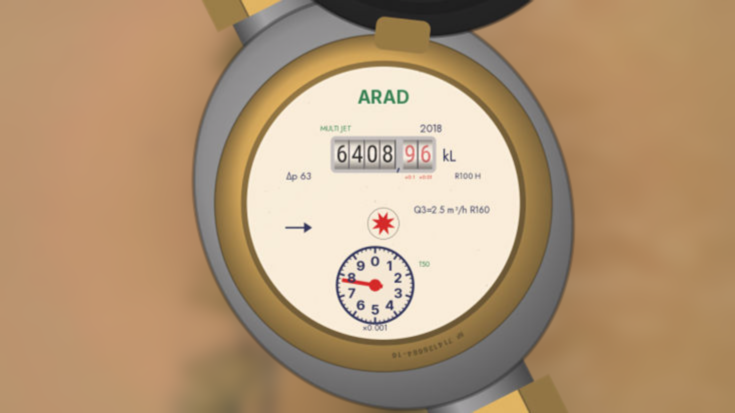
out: 6408.967 kL
